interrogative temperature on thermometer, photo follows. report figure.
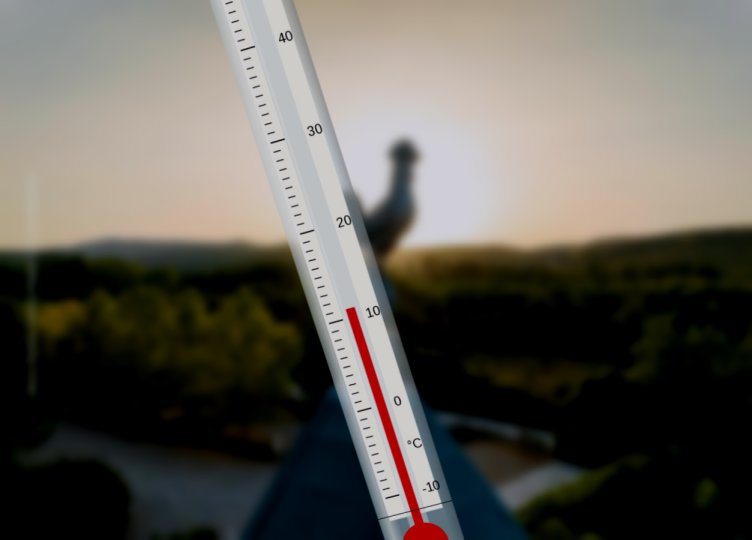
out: 11 °C
